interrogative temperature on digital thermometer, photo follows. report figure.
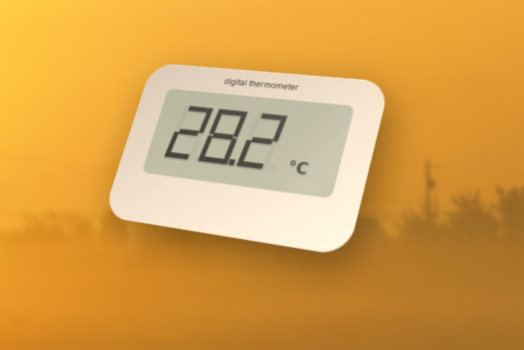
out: 28.2 °C
